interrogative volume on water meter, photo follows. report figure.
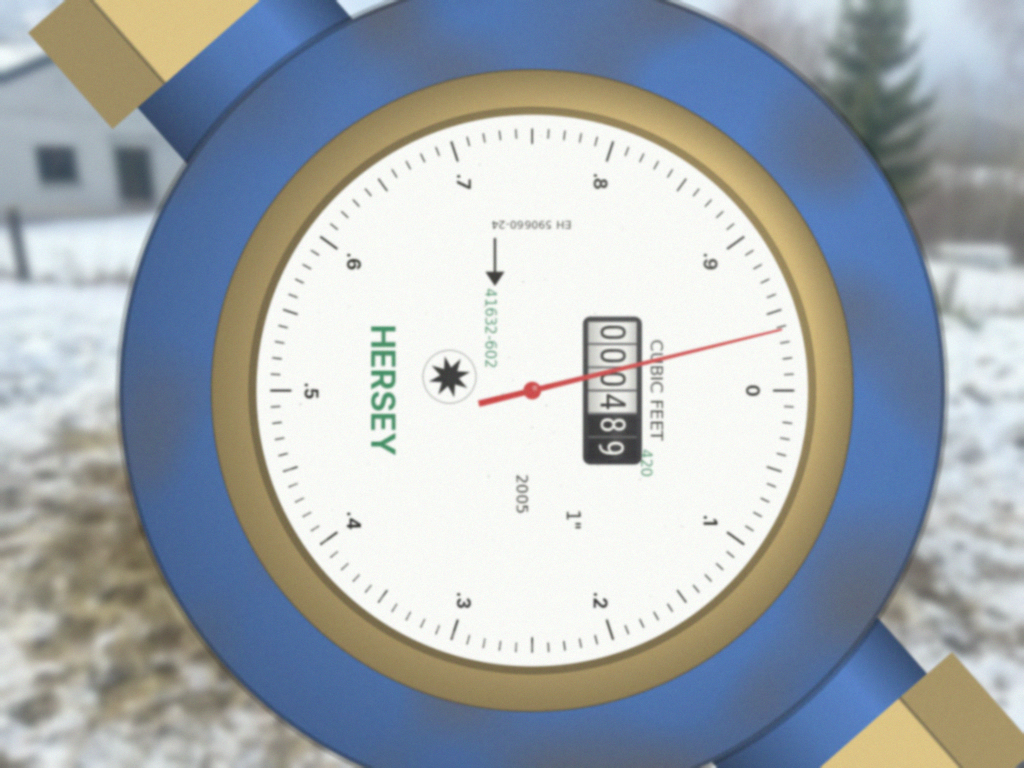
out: 488.96 ft³
